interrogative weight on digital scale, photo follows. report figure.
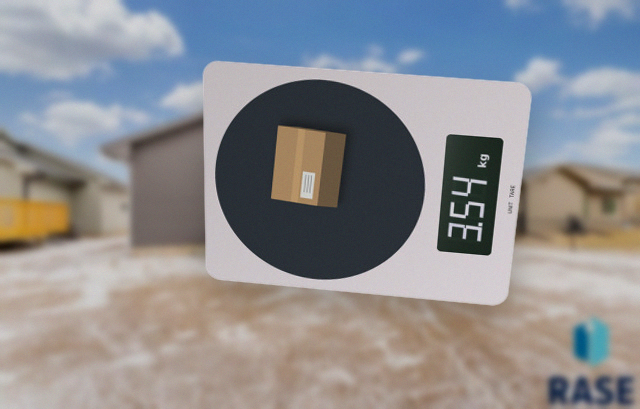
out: 3.54 kg
